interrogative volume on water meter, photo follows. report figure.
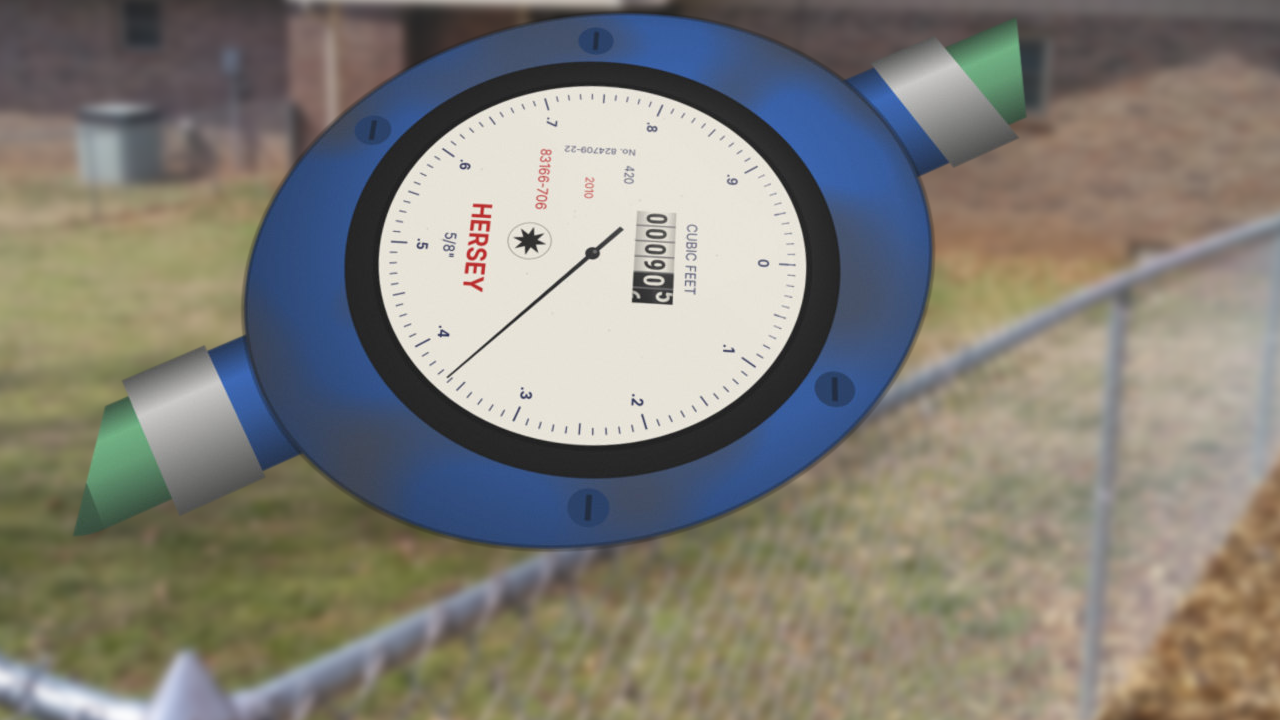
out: 905.36 ft³
